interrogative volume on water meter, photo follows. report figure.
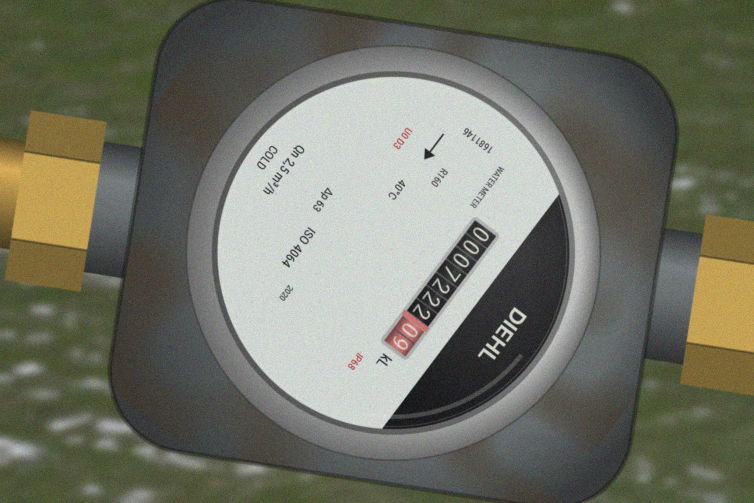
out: 7222.09 kL
